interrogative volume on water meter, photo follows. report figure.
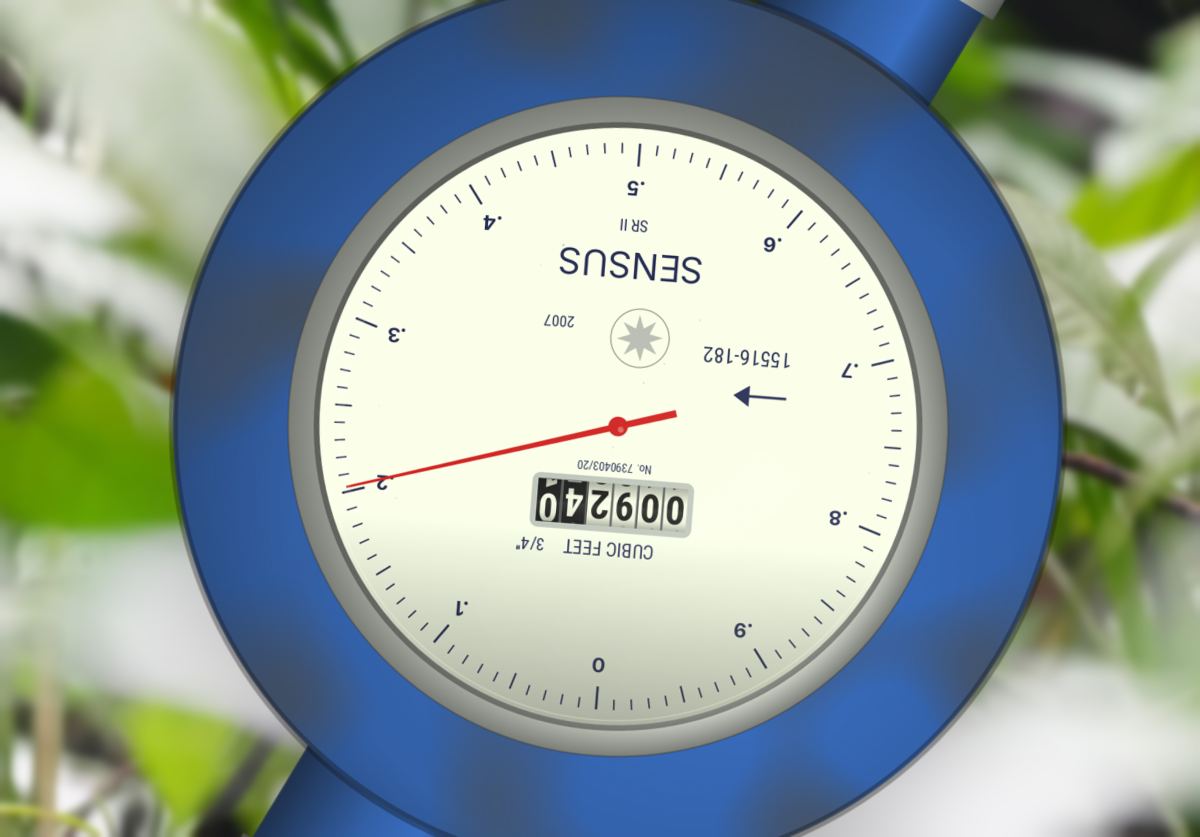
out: 9240.20 ft³
